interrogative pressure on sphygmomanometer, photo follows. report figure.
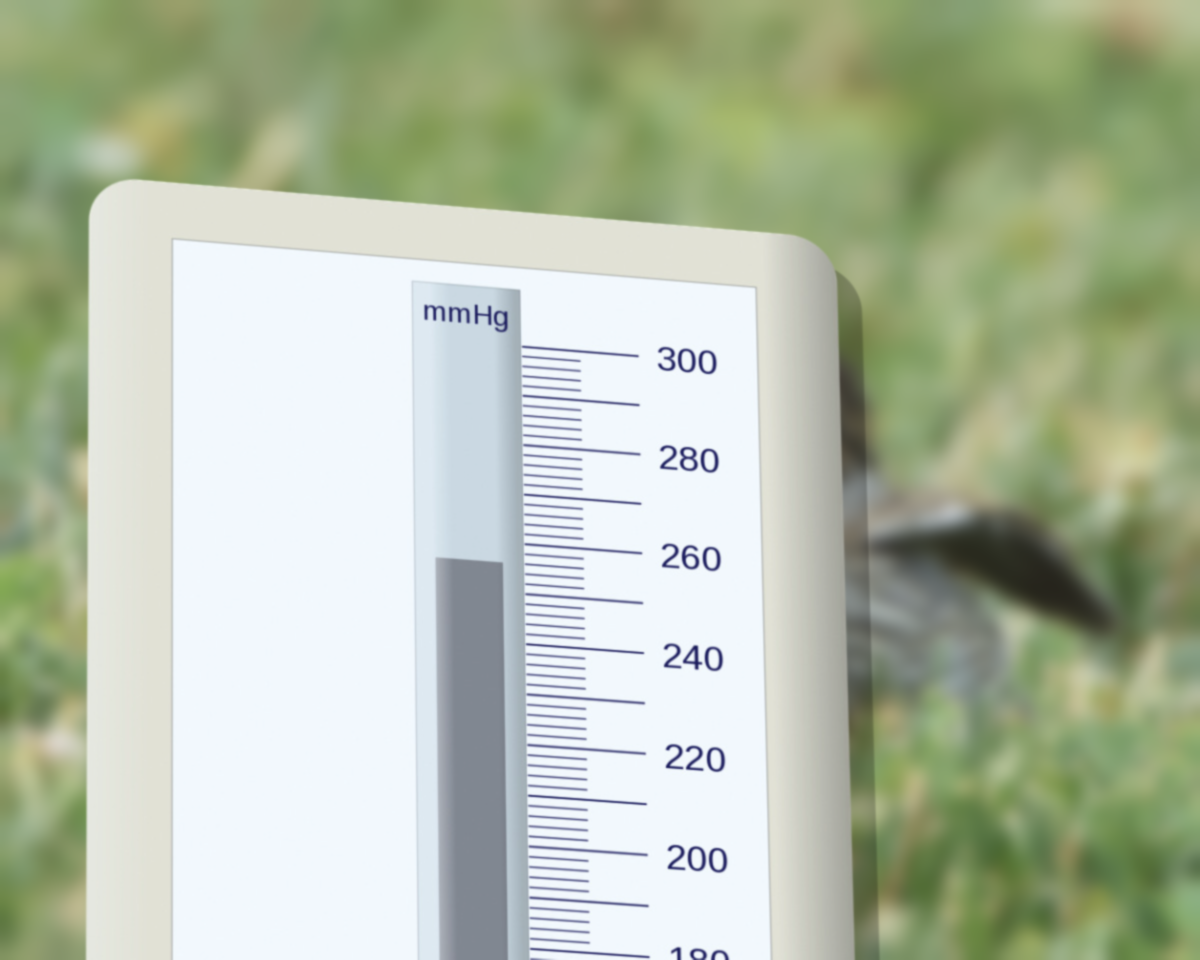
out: 256 mmHg
